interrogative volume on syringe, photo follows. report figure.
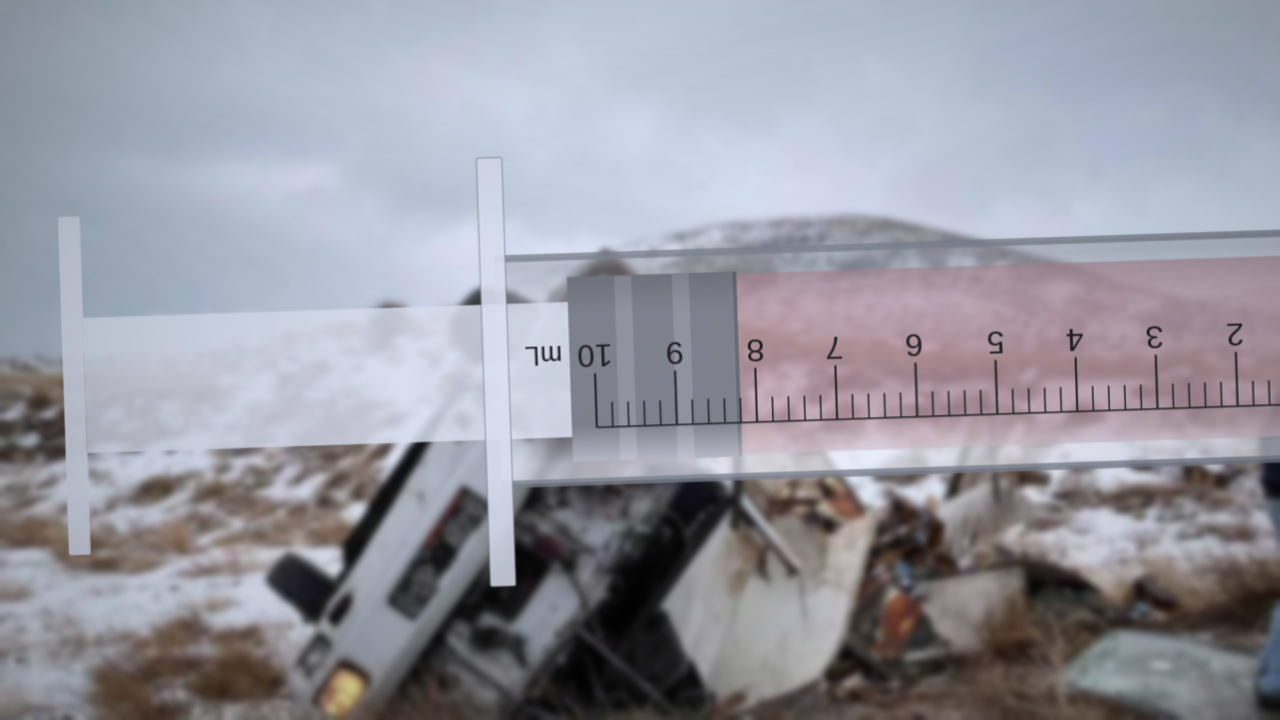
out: 8.2 mL
